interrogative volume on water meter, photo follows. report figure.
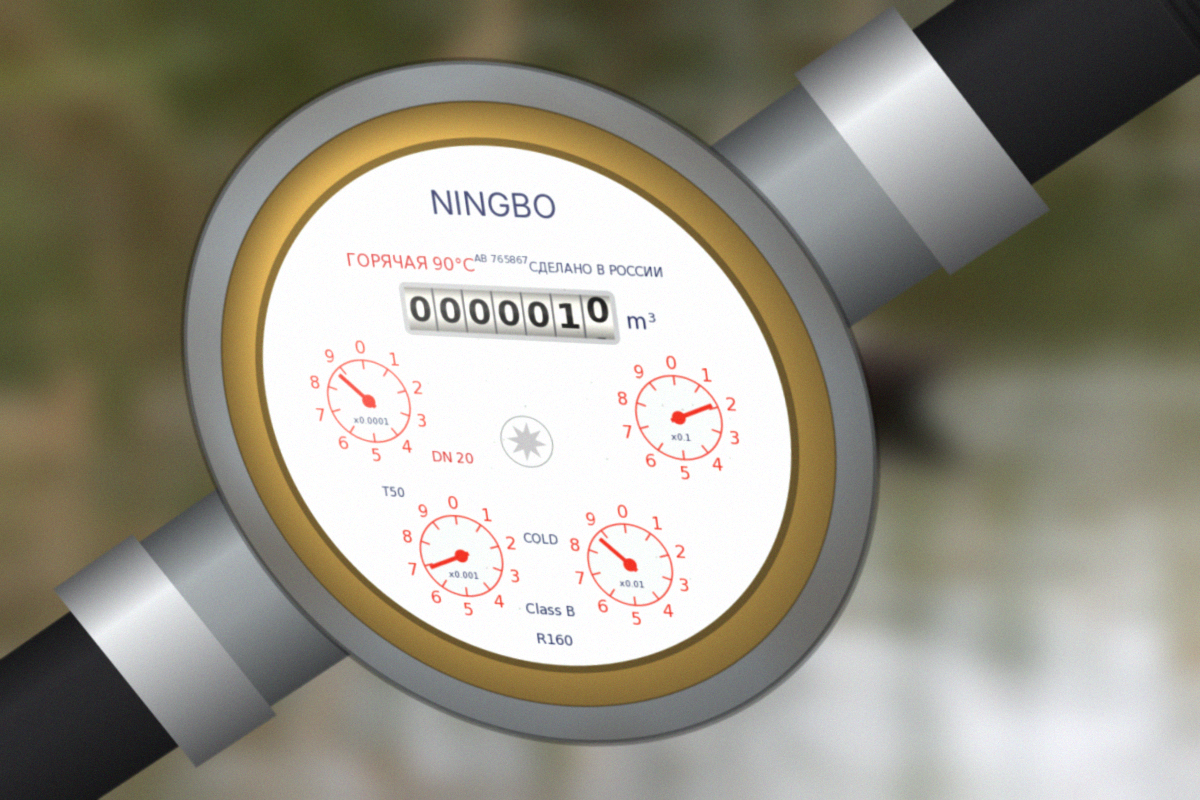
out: 10.1868 m³
